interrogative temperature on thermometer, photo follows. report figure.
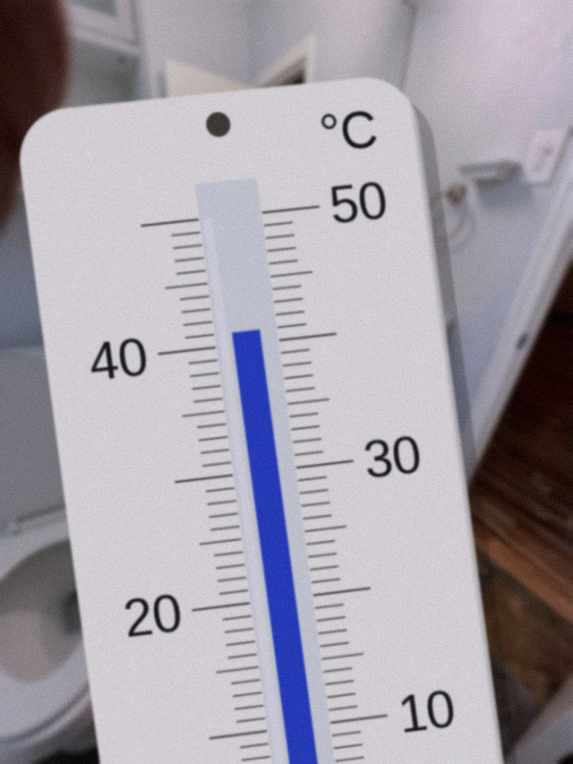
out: 41 °C
